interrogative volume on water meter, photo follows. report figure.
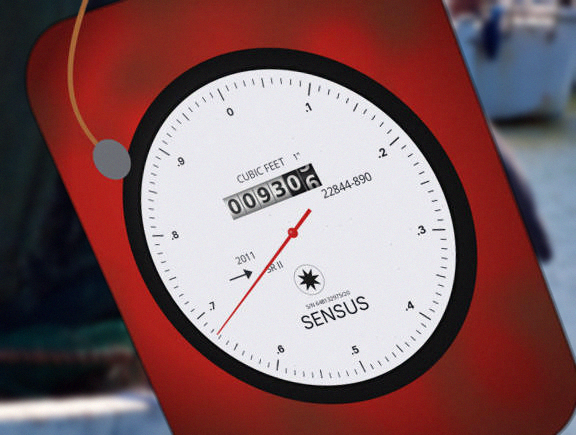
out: 9305.67 ft³
